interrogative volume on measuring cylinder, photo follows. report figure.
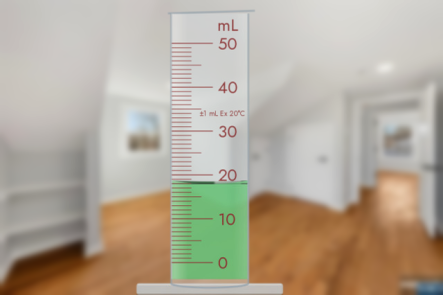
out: 18 mL
